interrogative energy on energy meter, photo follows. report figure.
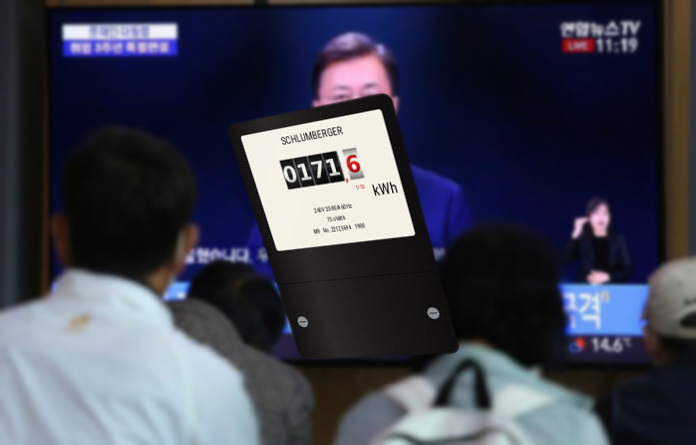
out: 171.6 kWh
